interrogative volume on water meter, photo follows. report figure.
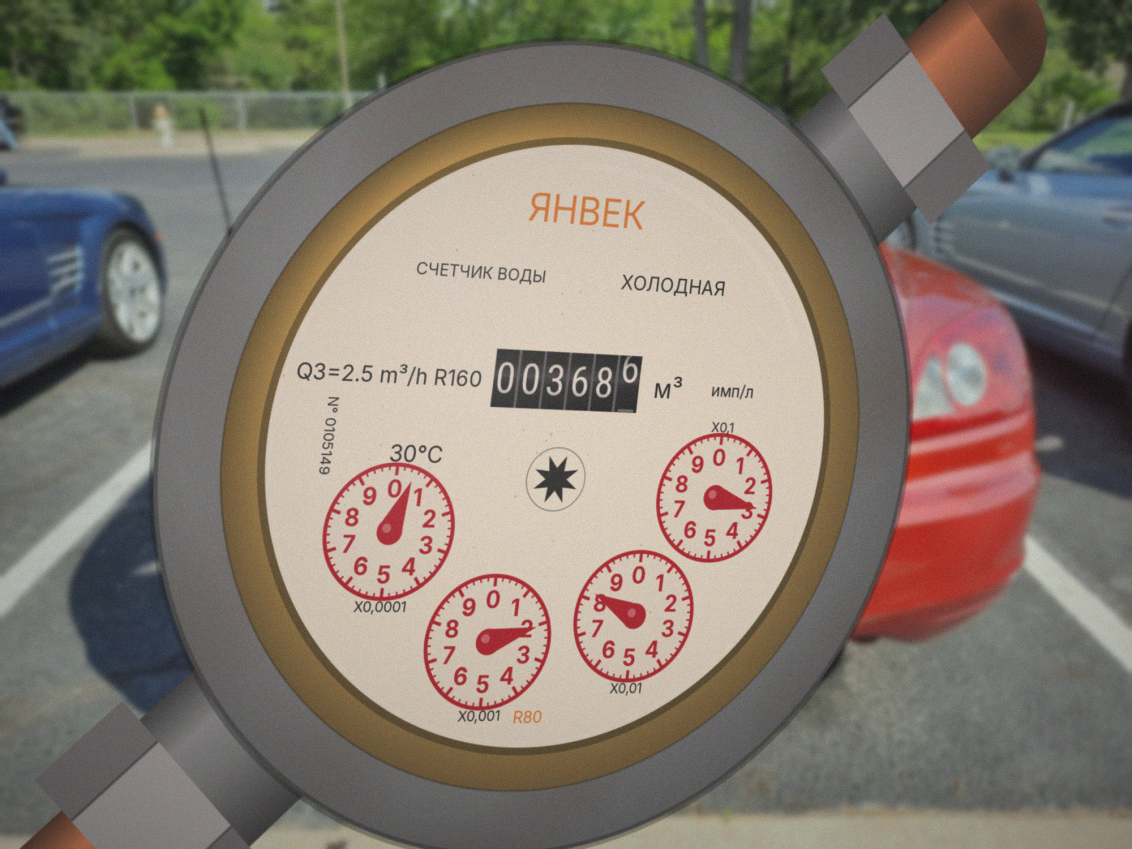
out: 3686.2820 m³
